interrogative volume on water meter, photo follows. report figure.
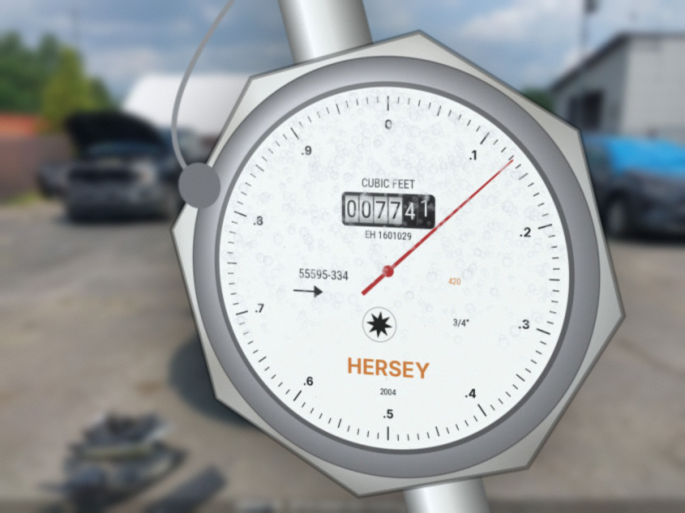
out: 7741.13 ft³
